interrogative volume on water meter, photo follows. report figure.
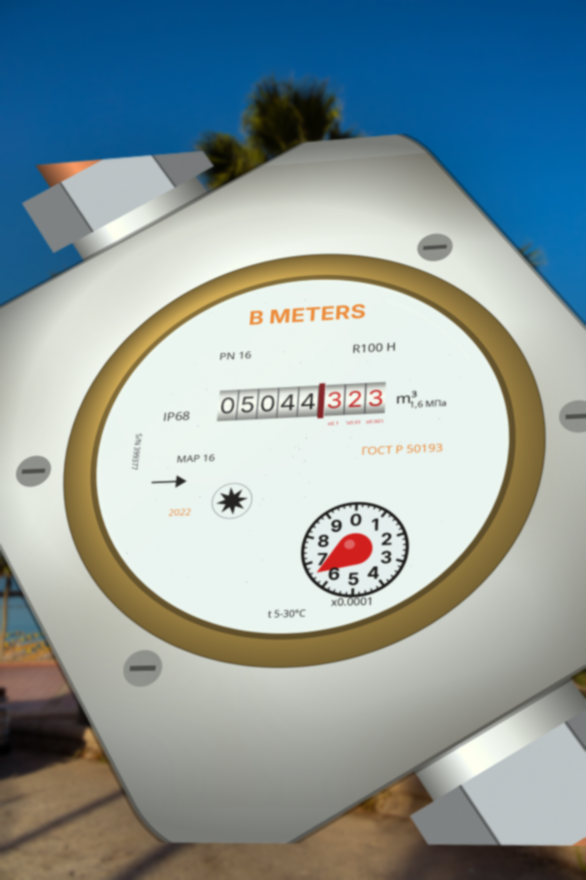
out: 5044.3236 m³
